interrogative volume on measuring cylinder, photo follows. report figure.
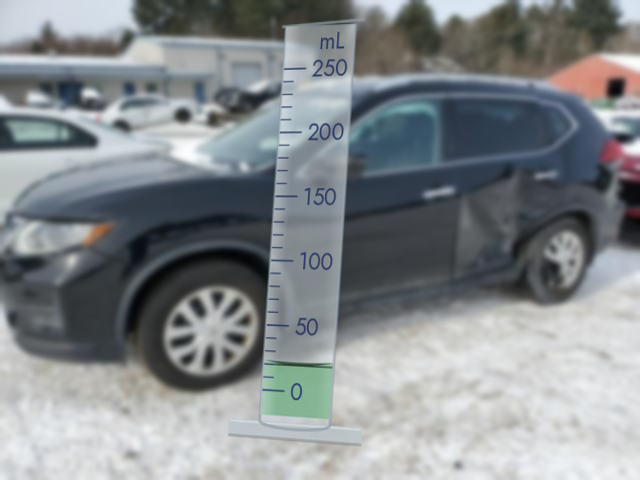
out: 20 mL
